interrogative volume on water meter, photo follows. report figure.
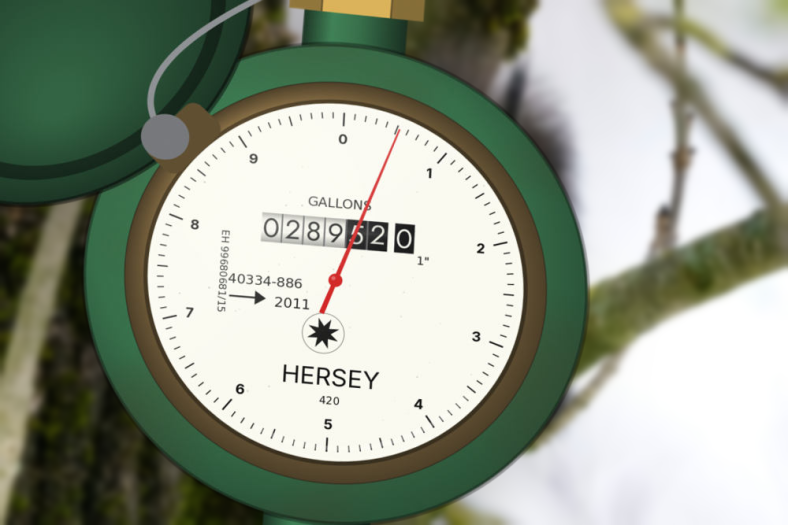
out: 289520.5 gal
